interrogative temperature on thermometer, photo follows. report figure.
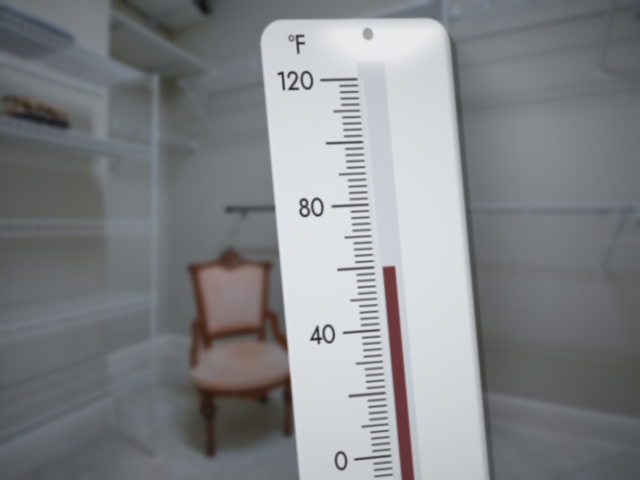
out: 60 °F
